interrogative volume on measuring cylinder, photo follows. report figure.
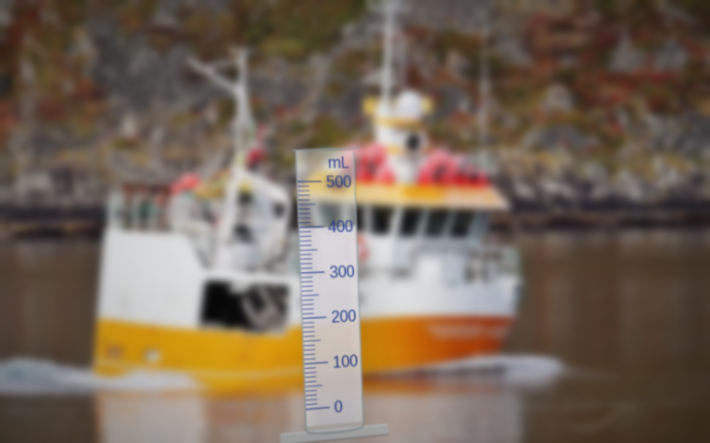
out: 400 mL
